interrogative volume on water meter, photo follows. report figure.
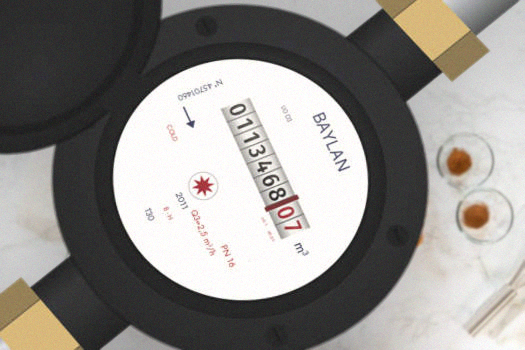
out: 113468.07 m³
